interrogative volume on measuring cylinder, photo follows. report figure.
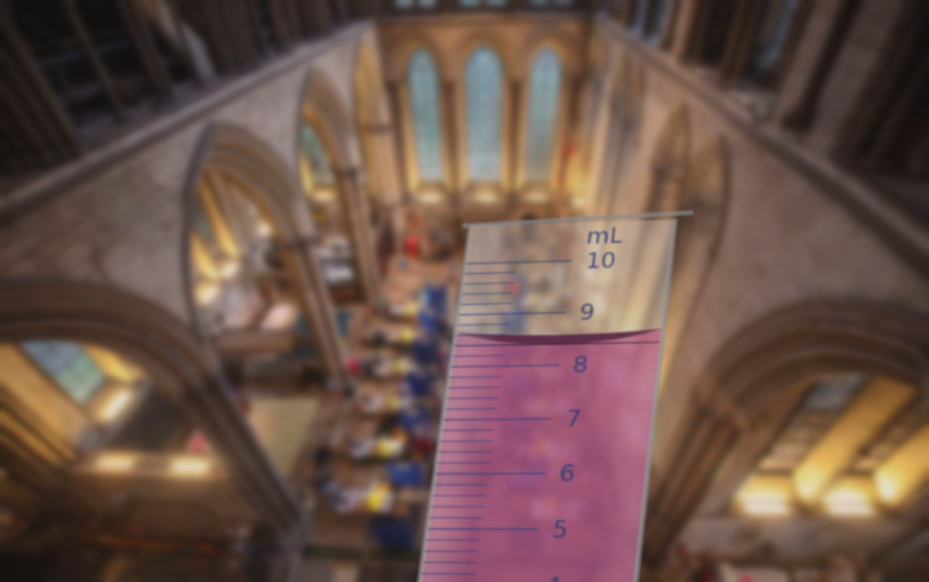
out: 8.4 mL
